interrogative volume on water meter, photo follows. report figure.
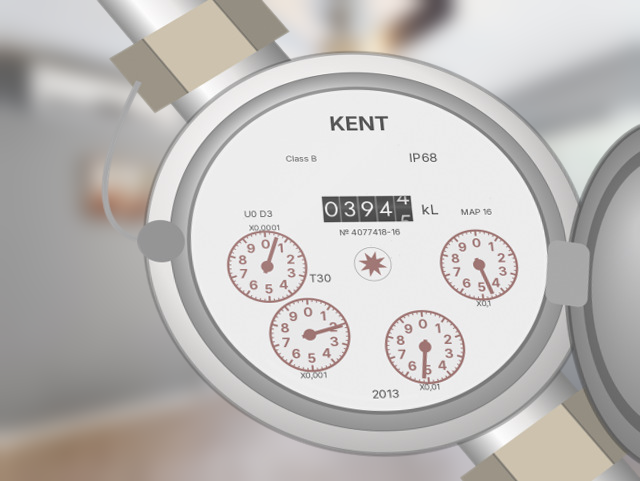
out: 3944.4520 kL
